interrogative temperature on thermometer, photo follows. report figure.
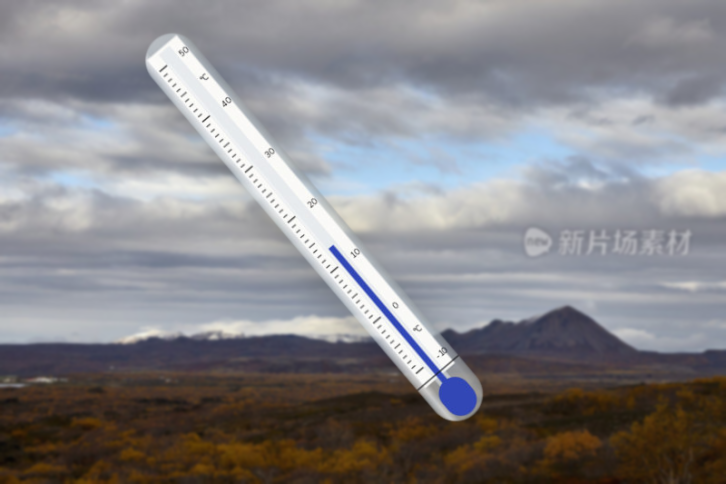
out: 13 °C
